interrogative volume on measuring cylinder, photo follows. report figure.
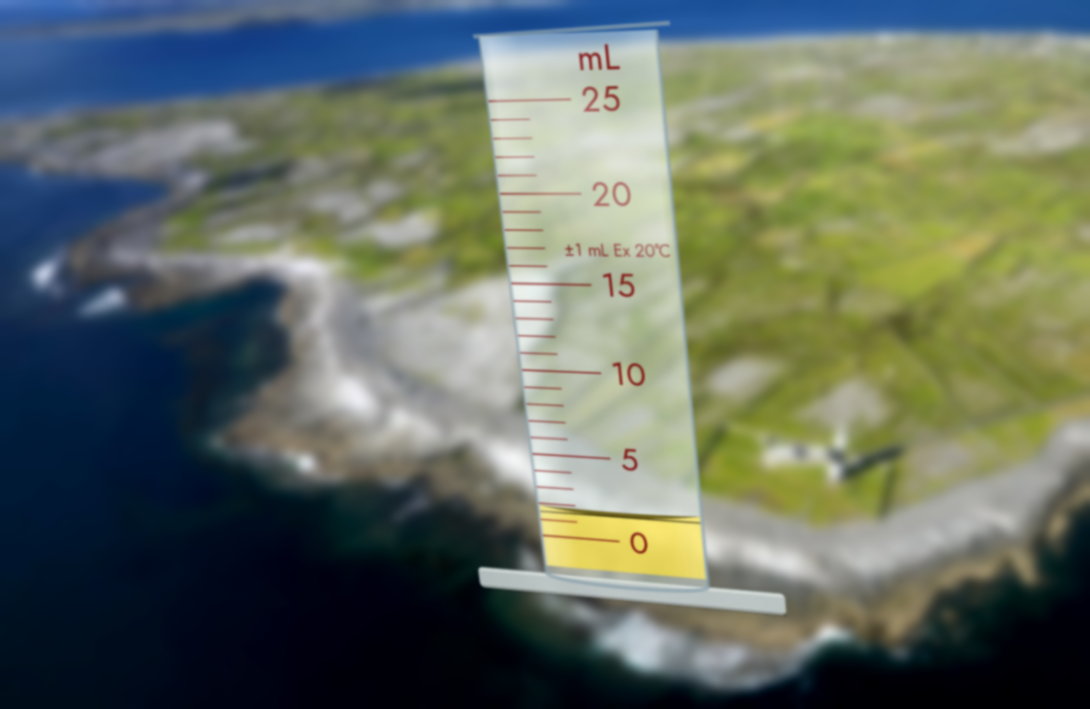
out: 1.5 mL
